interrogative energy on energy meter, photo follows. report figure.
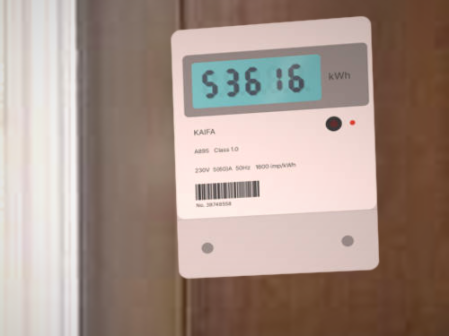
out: 53616 kWh
